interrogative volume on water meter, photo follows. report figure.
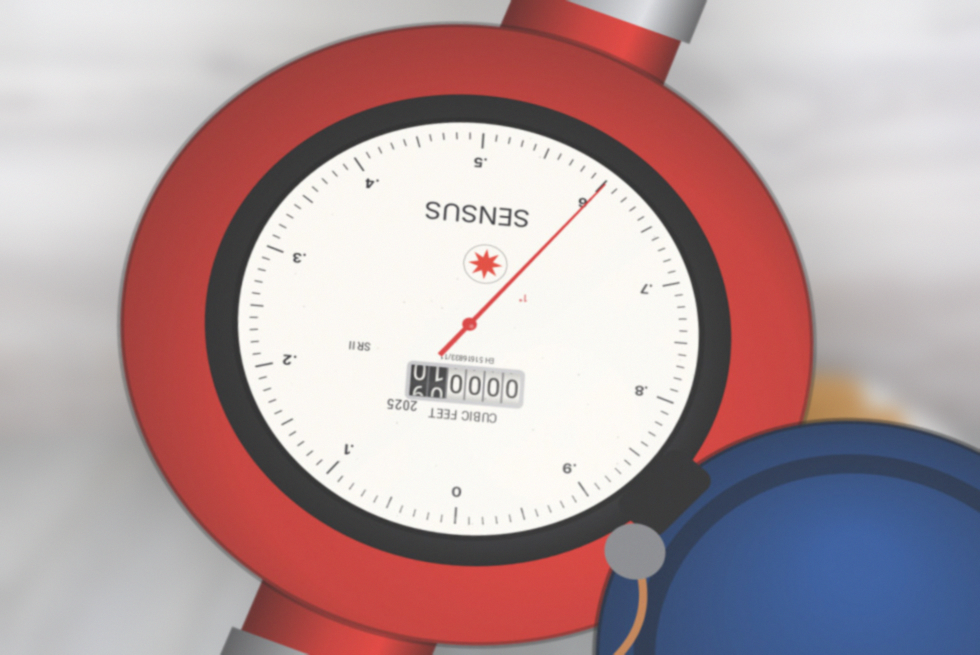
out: 9.60 ft³
